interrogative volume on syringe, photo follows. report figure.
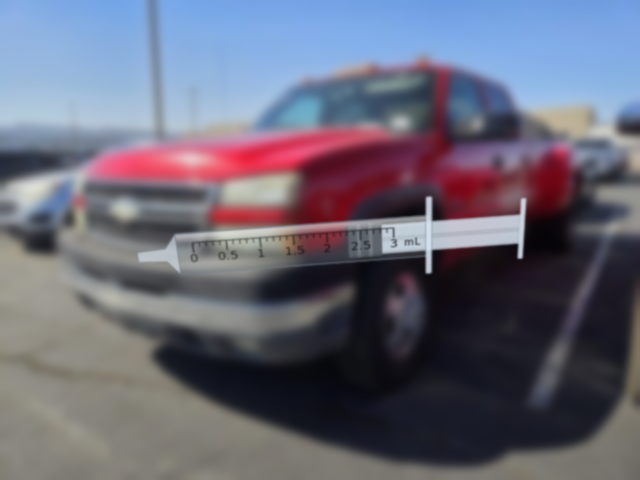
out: 2.3 mL
